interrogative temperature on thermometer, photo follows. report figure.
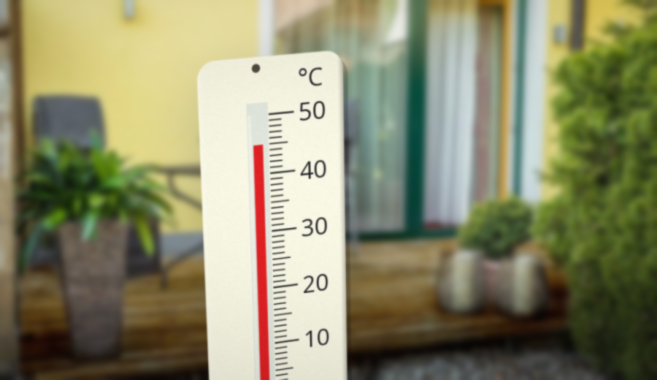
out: 45 °C
